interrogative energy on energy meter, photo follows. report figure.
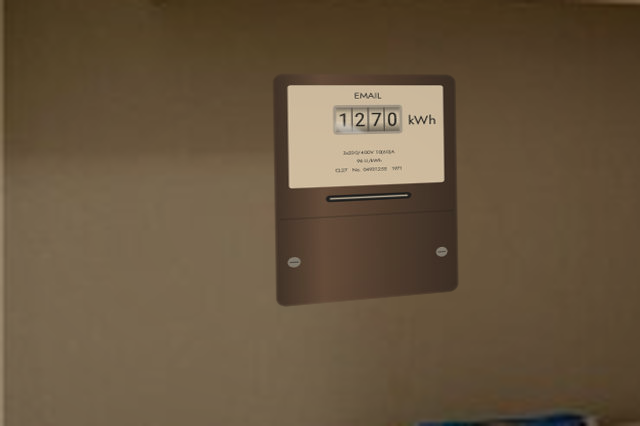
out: 1270 kWh
